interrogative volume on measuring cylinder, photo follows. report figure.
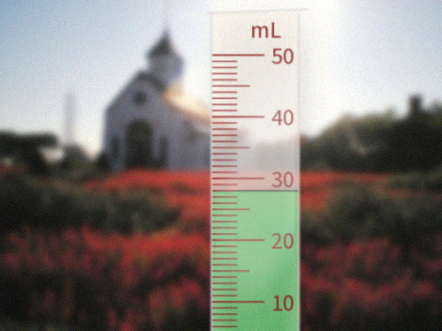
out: 28 mL
